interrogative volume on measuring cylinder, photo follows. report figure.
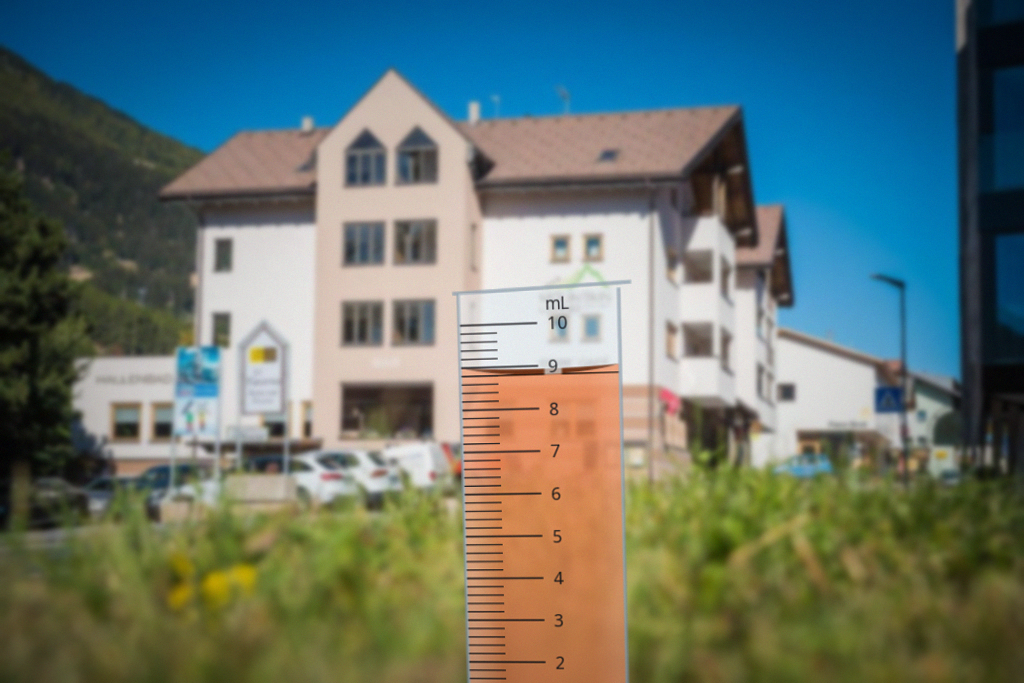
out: 8.8 mL
